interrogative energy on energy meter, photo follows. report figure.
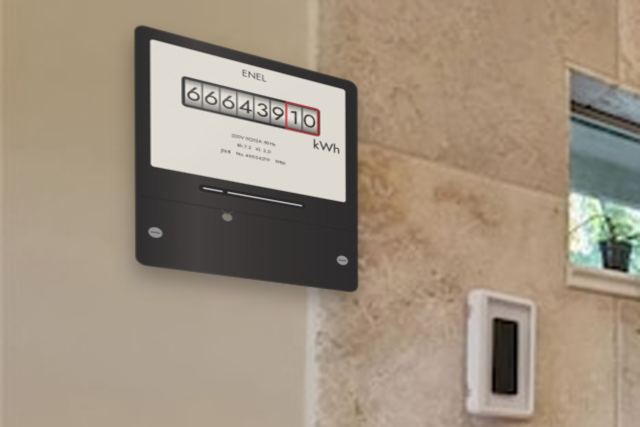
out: 666439.10 kWh
